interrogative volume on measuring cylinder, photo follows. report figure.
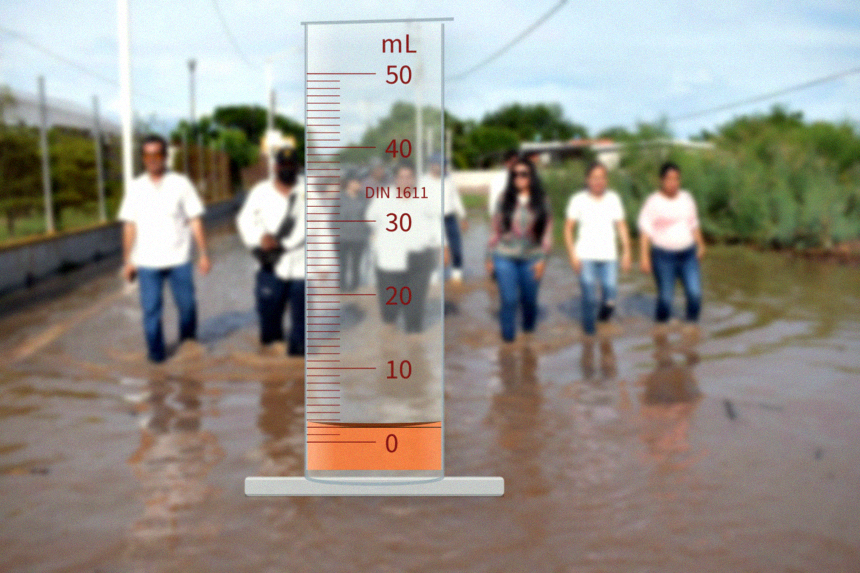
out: 2 mL
